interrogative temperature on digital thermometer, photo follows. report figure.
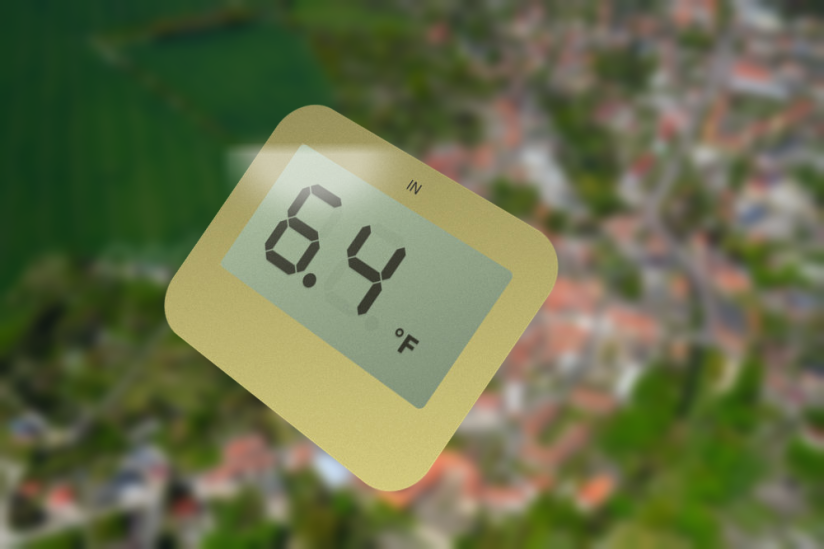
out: 6.4 °F
